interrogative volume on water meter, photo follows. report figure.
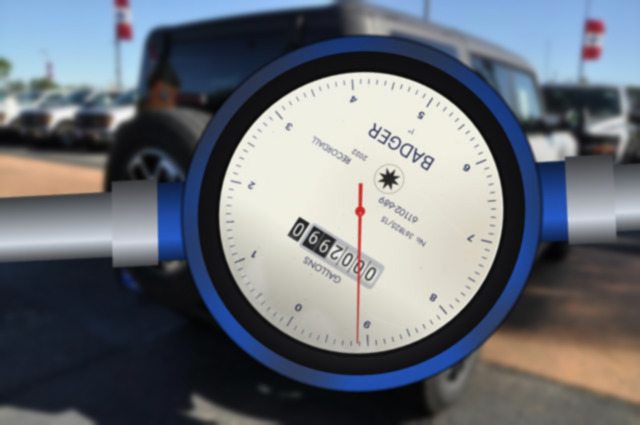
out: 2989.1 gal
